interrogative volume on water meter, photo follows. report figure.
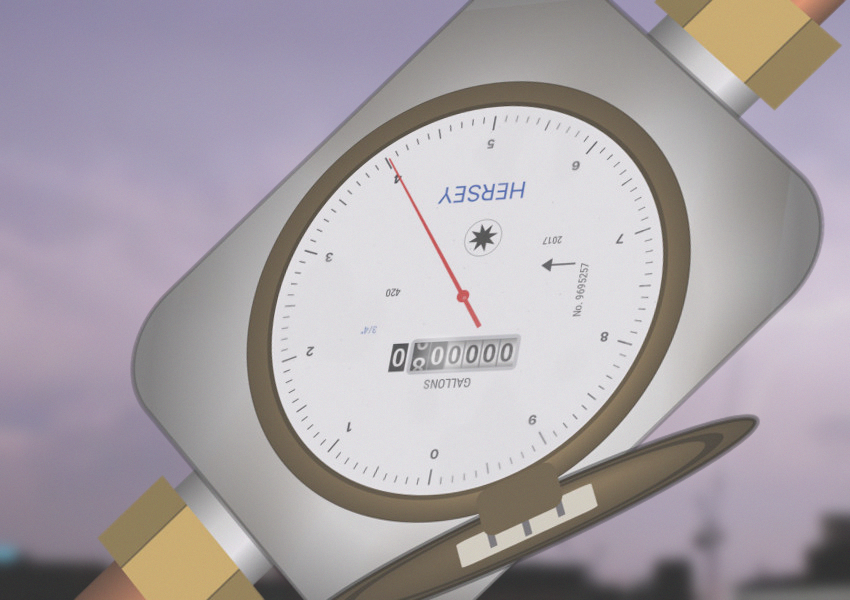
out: 84.0 gal
